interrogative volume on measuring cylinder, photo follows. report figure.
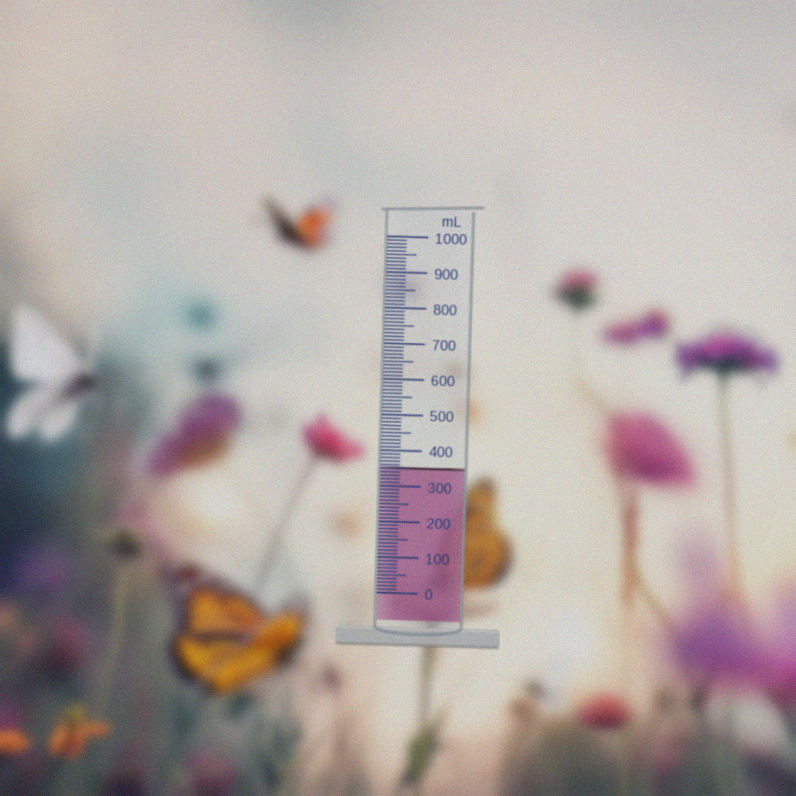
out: 350 mL
